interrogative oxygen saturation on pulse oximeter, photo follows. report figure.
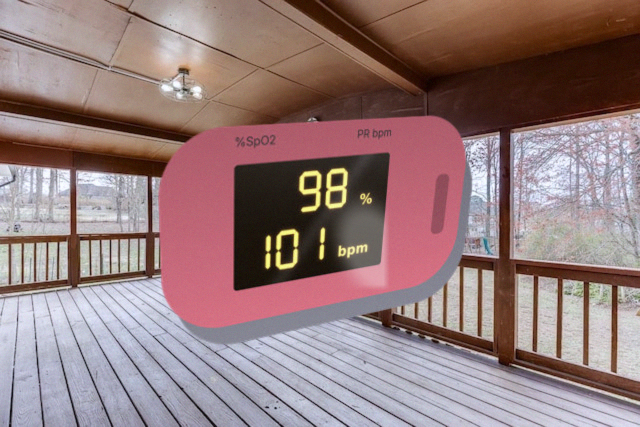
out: 98 %
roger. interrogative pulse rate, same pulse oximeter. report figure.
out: 101 bpm
